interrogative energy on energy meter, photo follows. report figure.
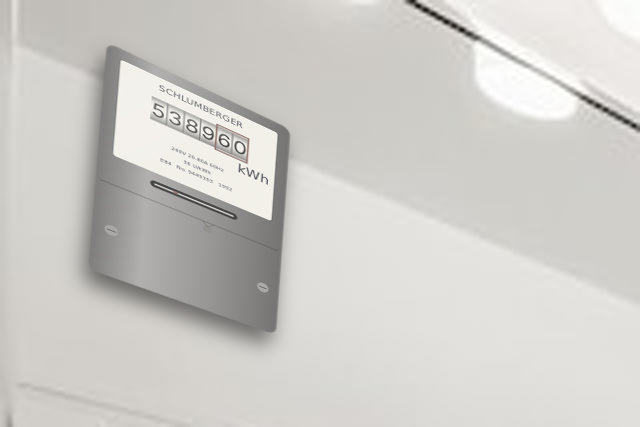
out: 5389.60 kWh
